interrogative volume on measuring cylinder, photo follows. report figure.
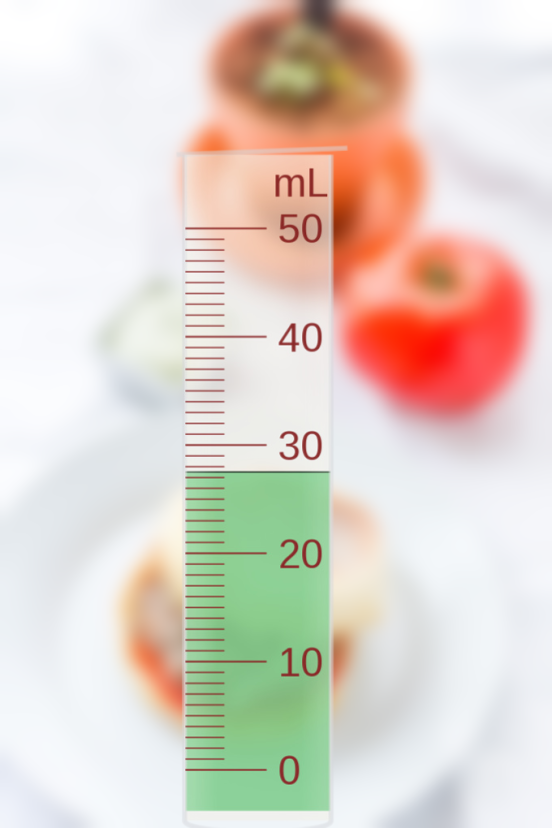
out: 27.5 mL
